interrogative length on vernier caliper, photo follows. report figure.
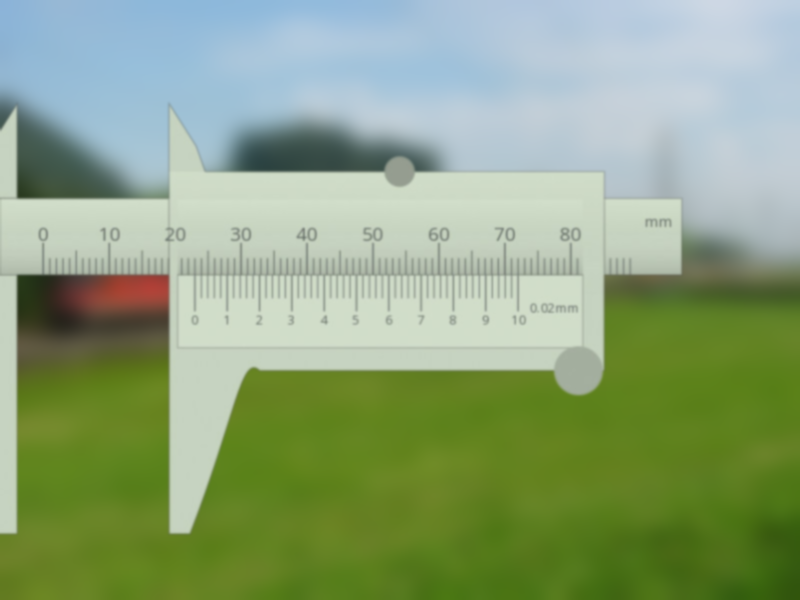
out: 23.0 mm
